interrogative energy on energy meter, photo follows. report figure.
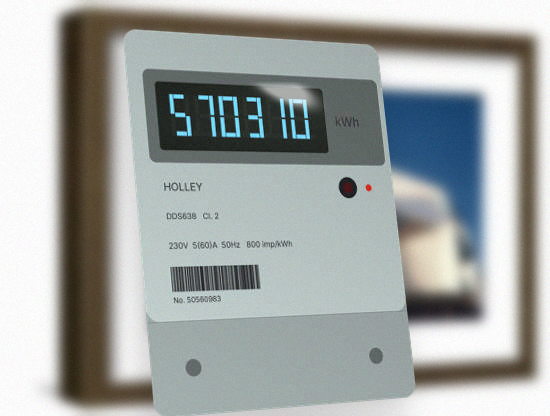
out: 570310 kWh
